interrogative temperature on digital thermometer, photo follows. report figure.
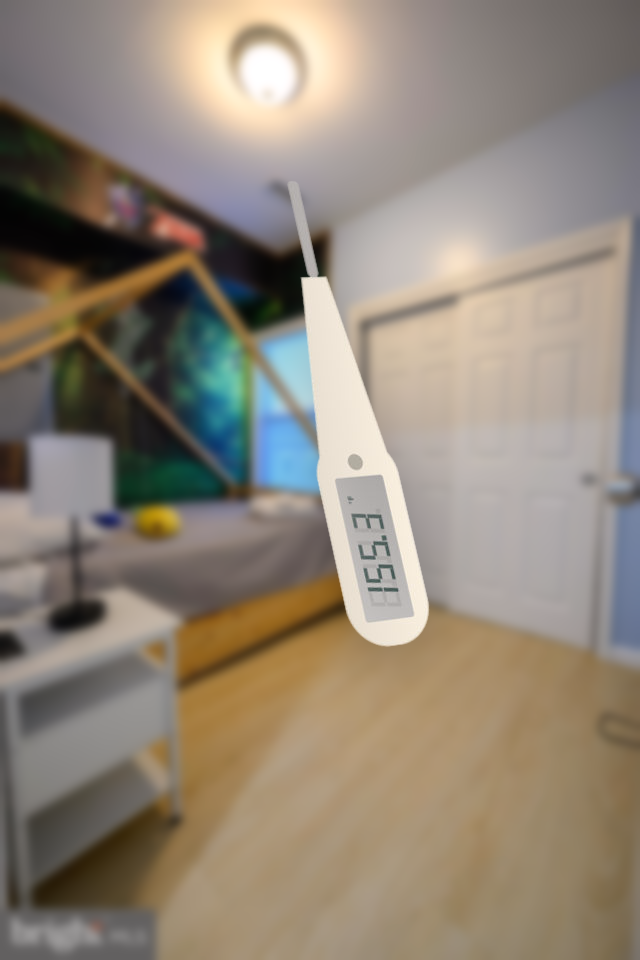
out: 155.3 °F
